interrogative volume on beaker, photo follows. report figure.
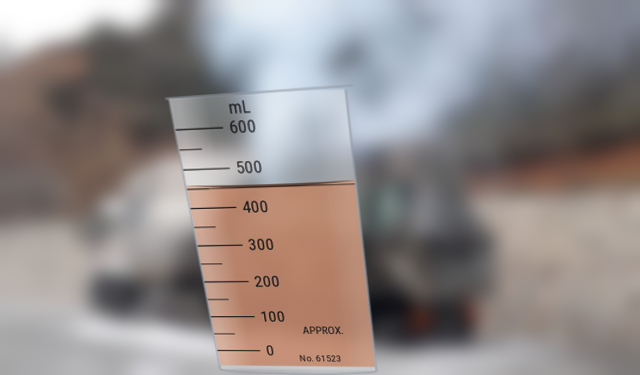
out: 450 mL
